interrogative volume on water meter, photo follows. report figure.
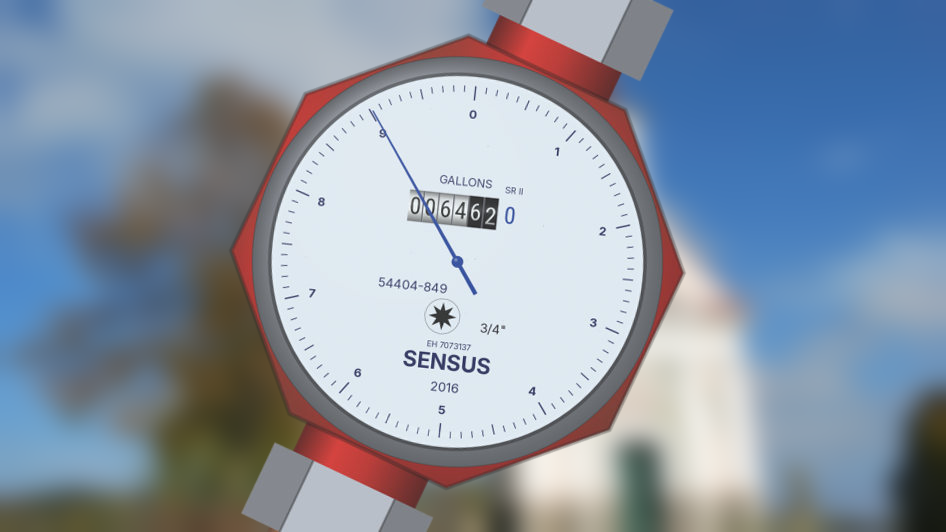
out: 64619.0 gal
